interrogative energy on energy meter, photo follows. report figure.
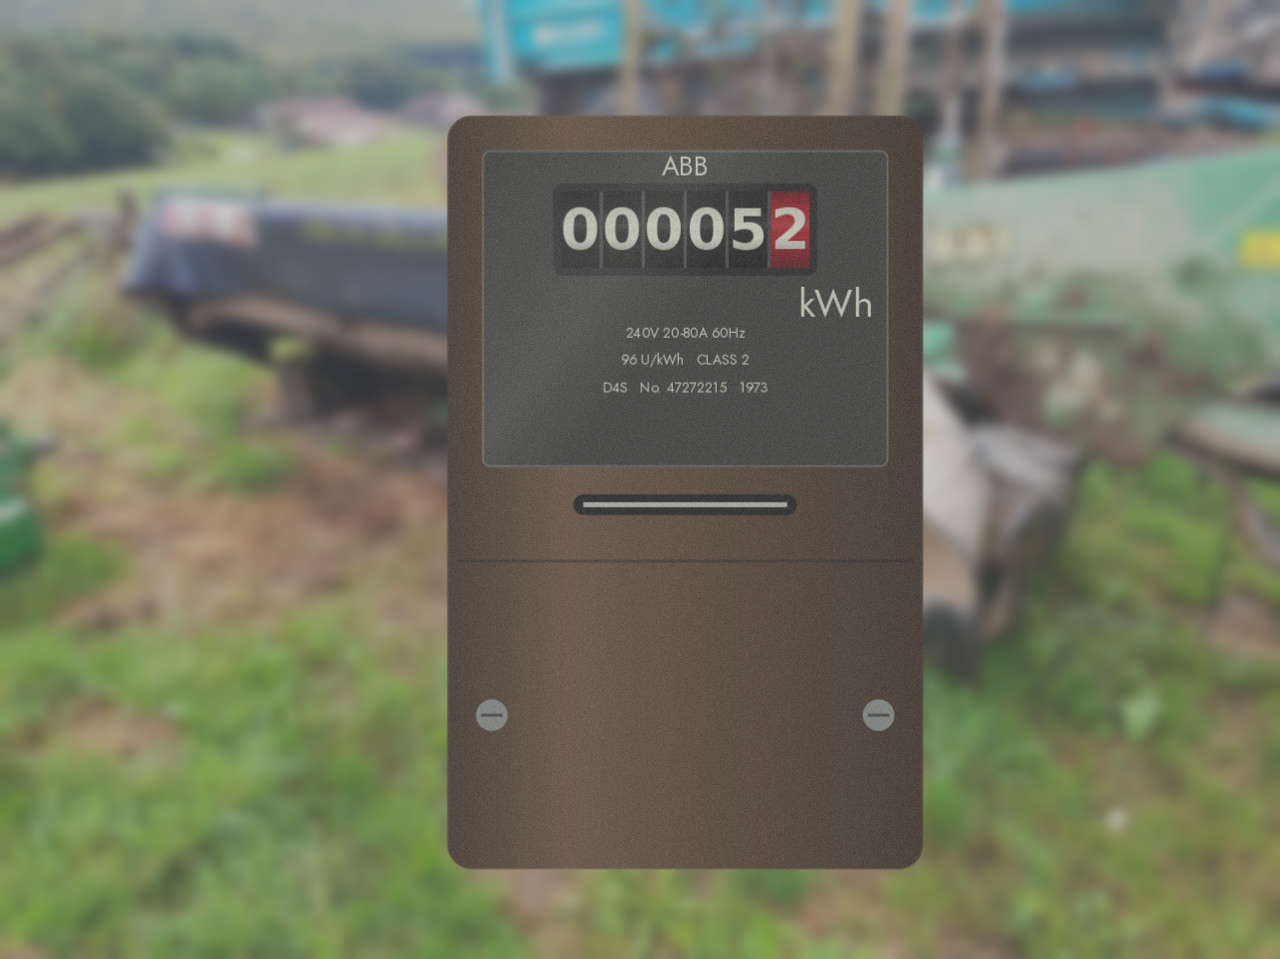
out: 5.2 kWh
